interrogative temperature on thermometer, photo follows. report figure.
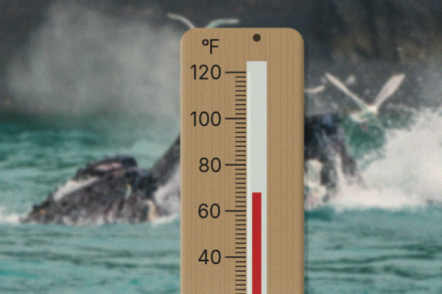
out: 68 °F
